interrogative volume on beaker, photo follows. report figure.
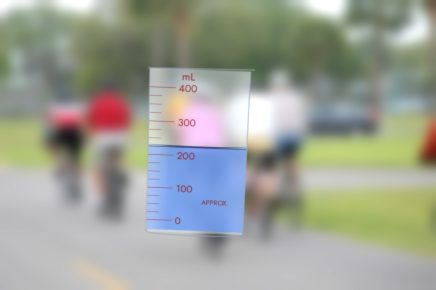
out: 225 mL
